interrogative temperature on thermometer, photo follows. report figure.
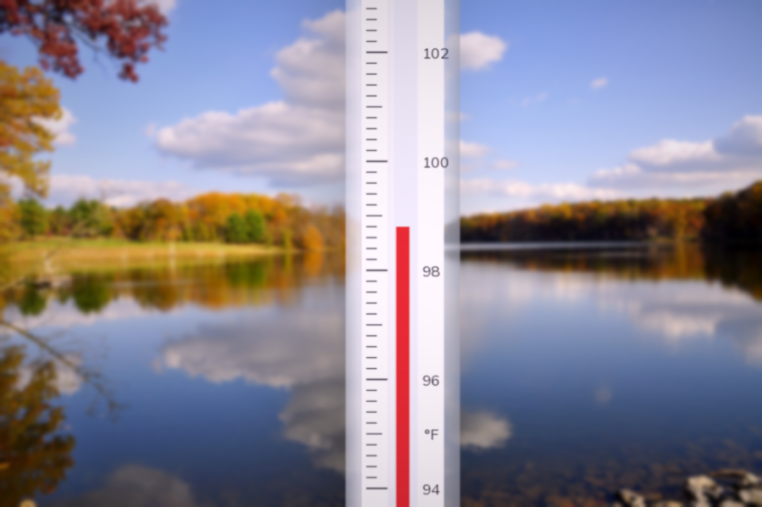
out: 98.8 °F
